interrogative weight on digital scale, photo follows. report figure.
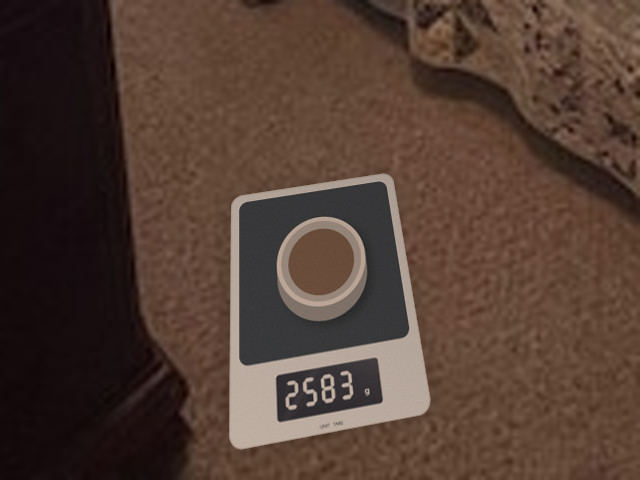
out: 2583 g
